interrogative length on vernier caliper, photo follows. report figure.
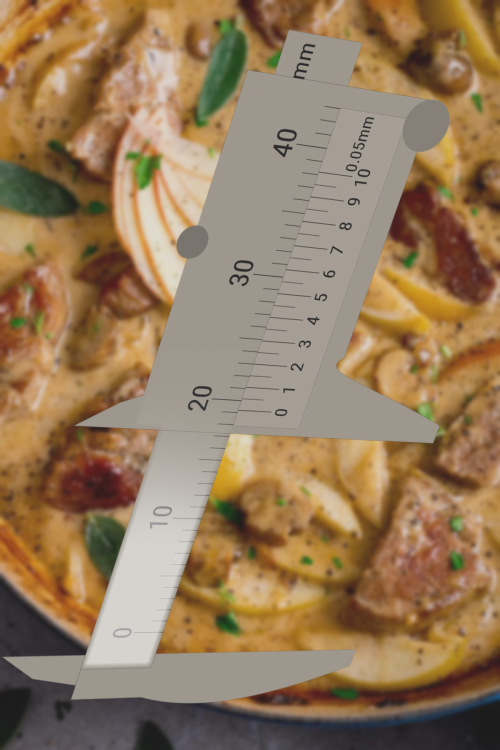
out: 19.2 mm
